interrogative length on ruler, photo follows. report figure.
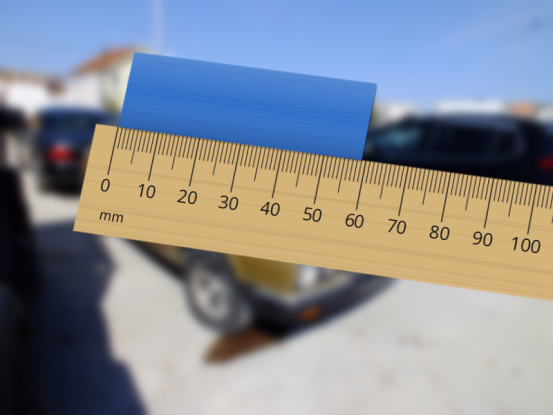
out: 59 mm
